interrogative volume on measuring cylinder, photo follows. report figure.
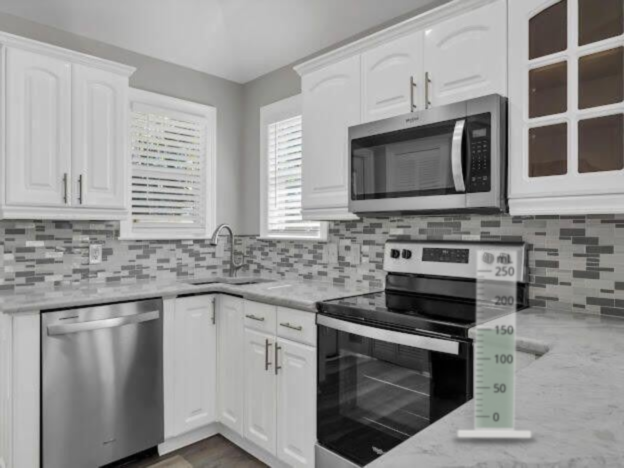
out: 150 mL
